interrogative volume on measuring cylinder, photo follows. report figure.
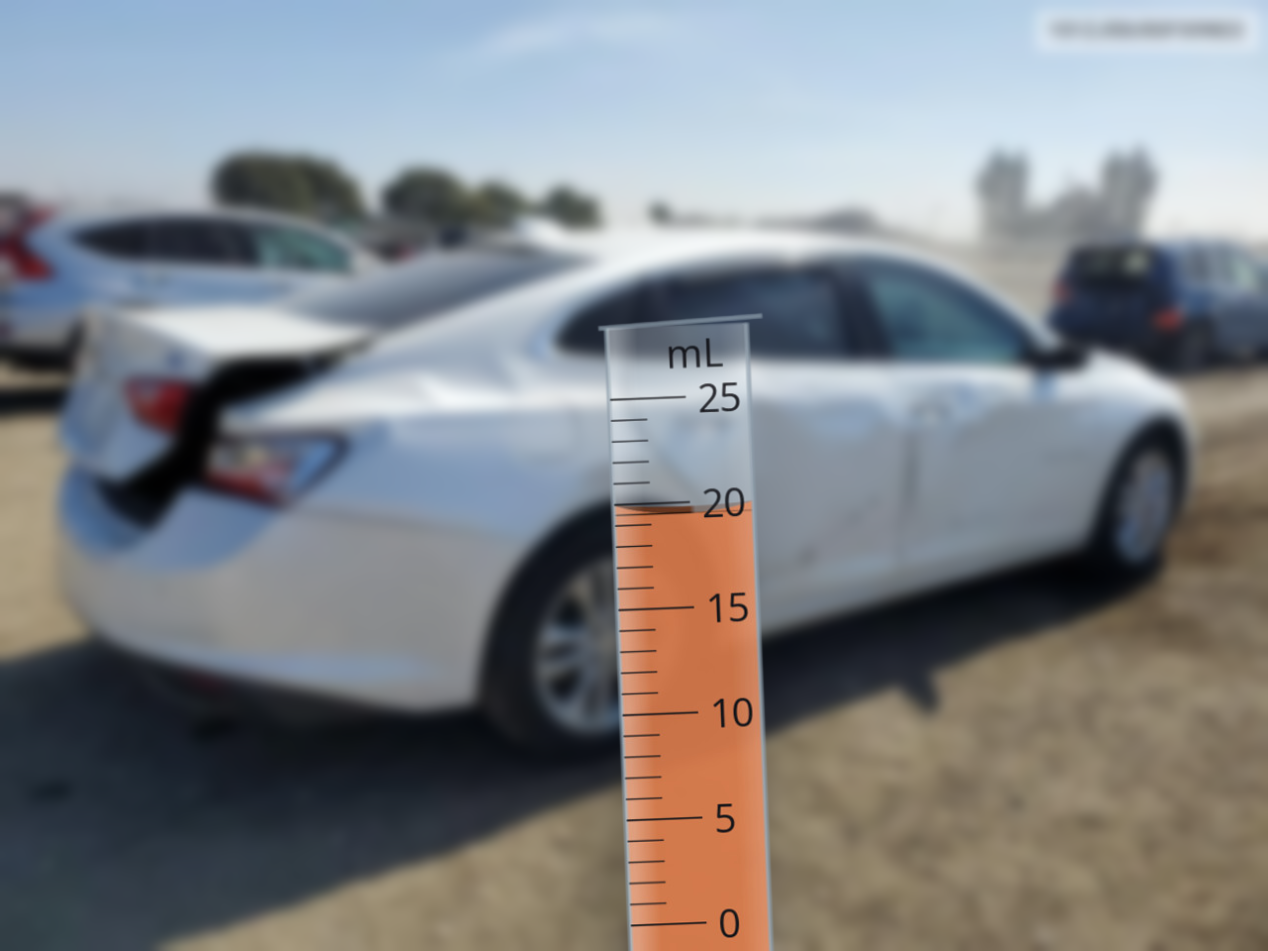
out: 19.5 mL
